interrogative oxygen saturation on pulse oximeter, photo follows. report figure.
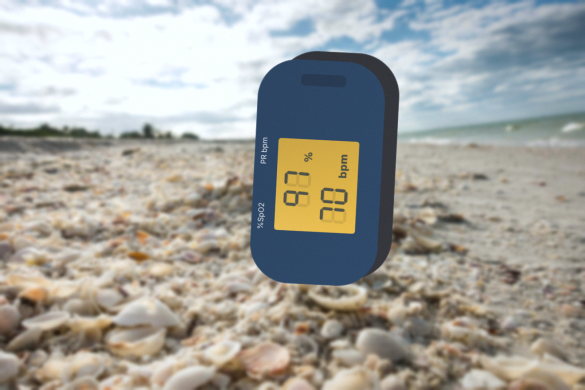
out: 97 %
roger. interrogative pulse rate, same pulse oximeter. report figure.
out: 70 bpm
